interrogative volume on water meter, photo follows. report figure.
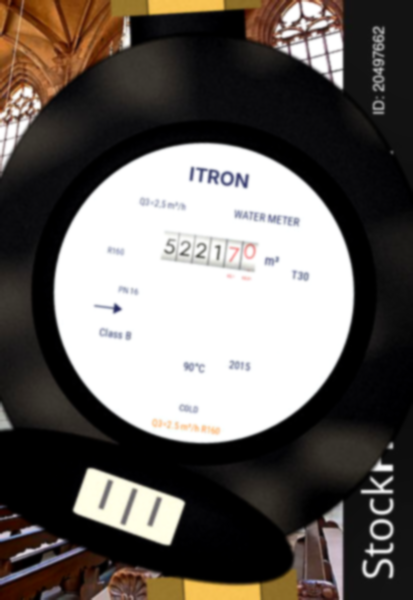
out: 5221.70 m³
